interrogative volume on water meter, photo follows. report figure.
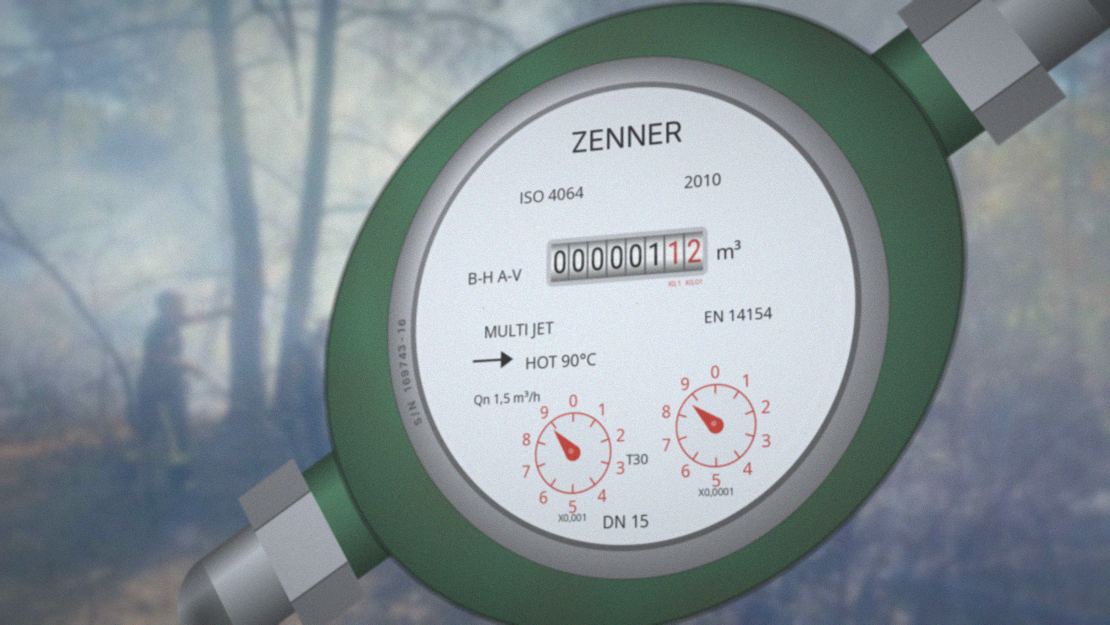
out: 1.1288 m³
